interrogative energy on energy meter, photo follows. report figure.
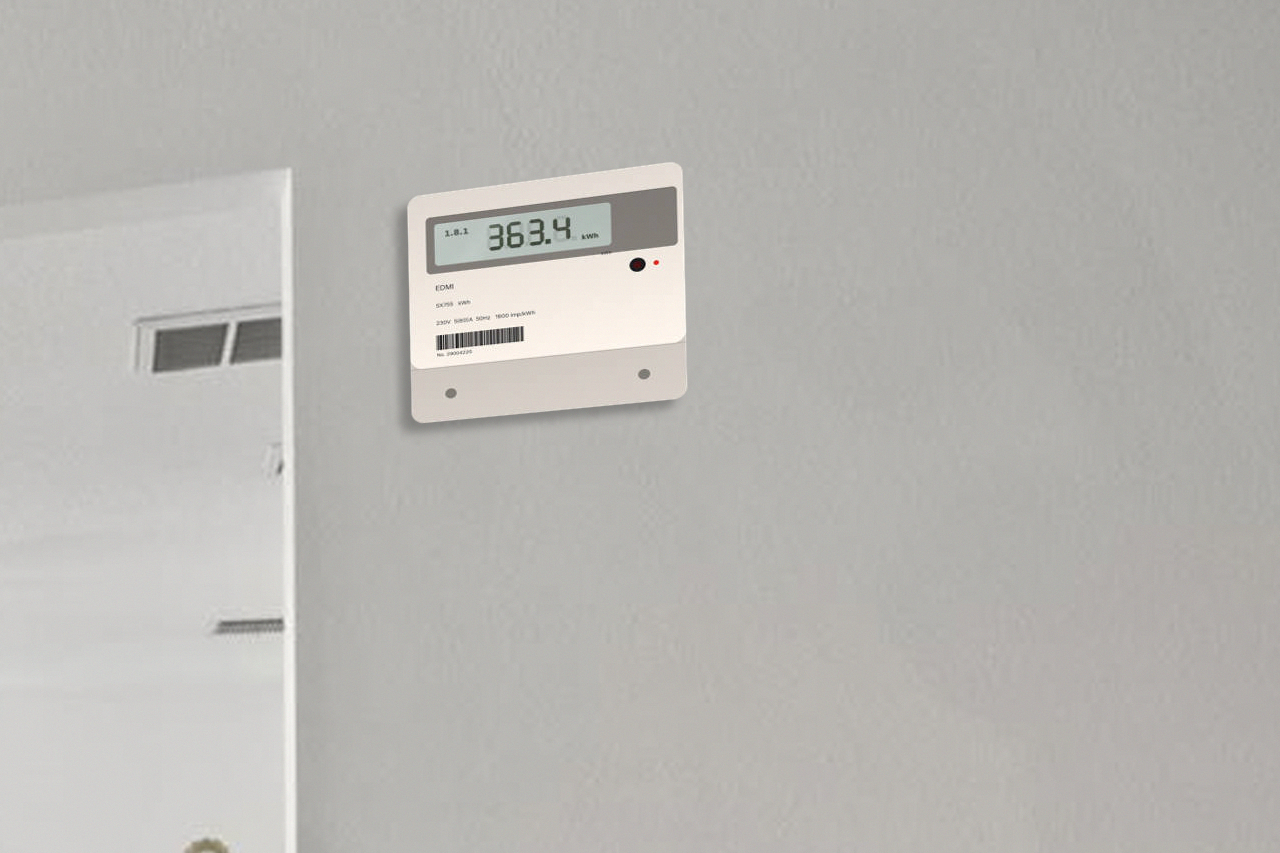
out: 363.4 kWh
